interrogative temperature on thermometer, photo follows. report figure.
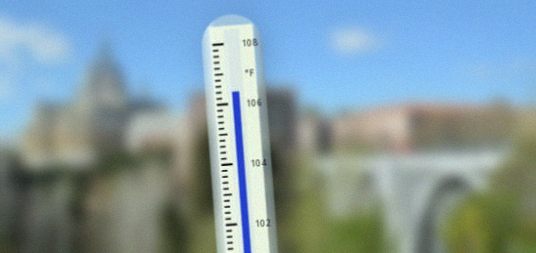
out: 106.4 °F
